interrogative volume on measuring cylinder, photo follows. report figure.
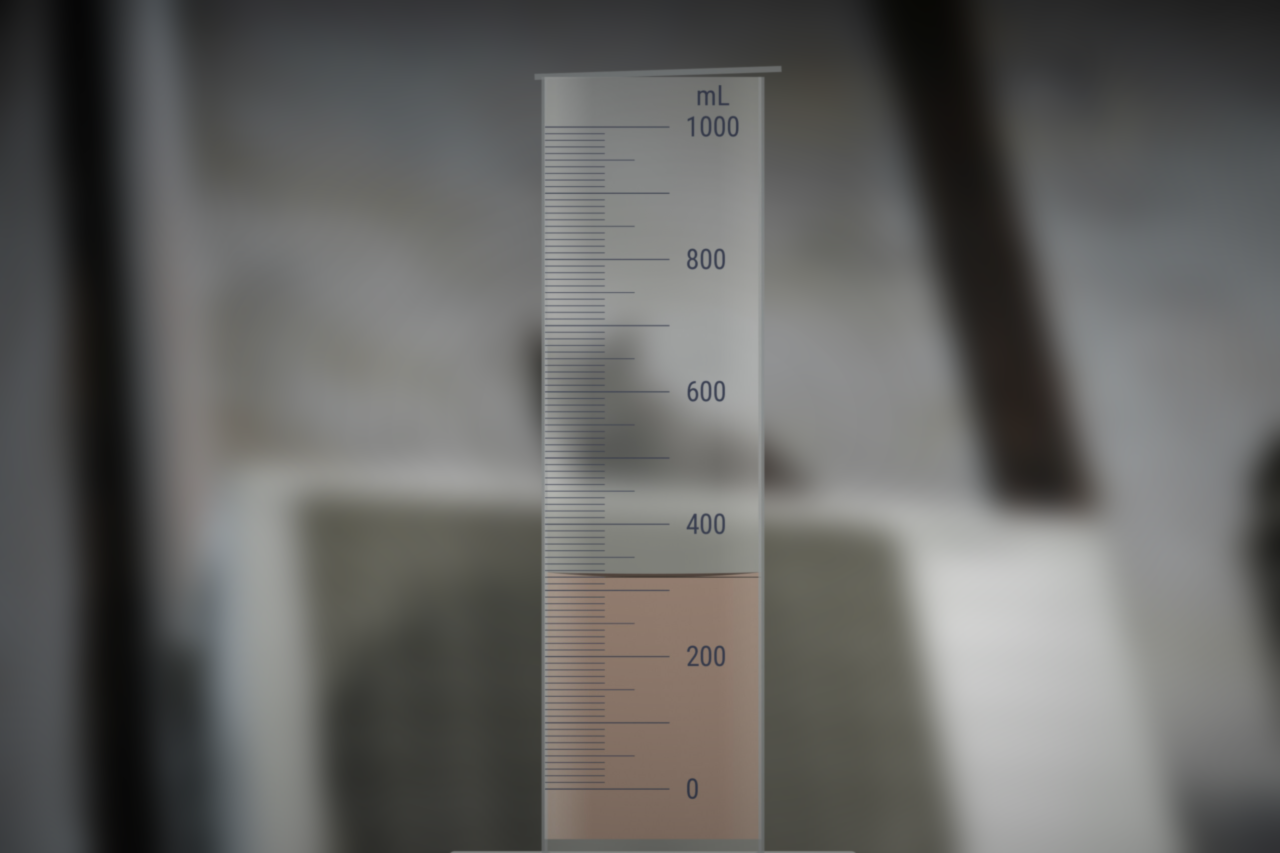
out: 320 mL
